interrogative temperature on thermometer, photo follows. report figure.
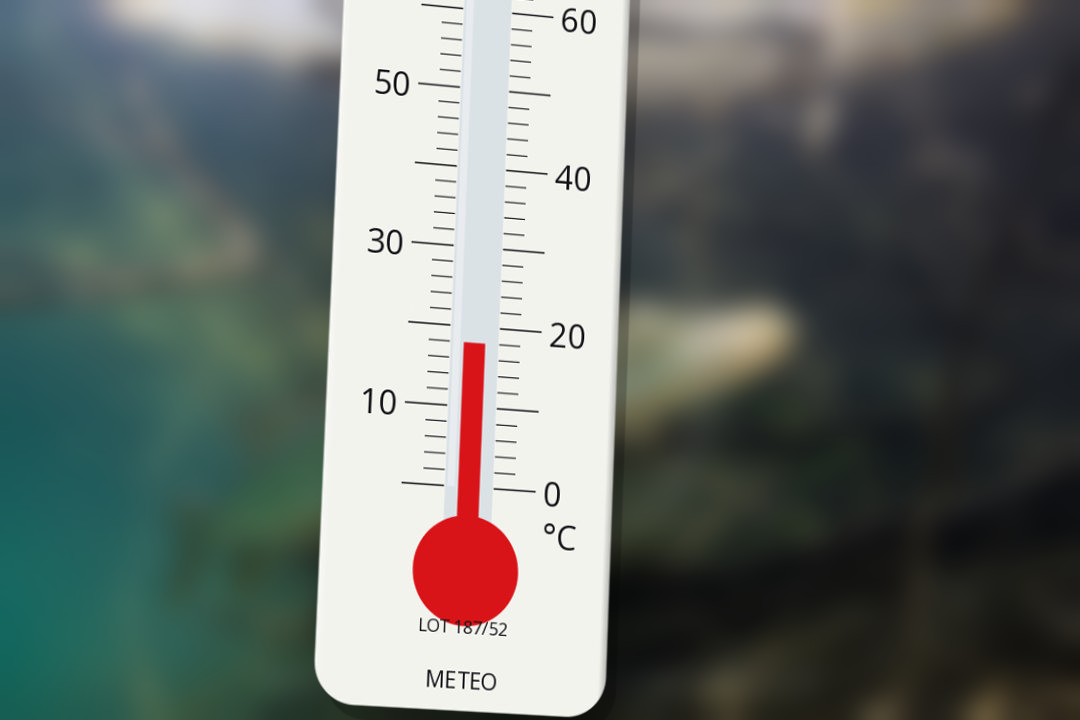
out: 18 °C
